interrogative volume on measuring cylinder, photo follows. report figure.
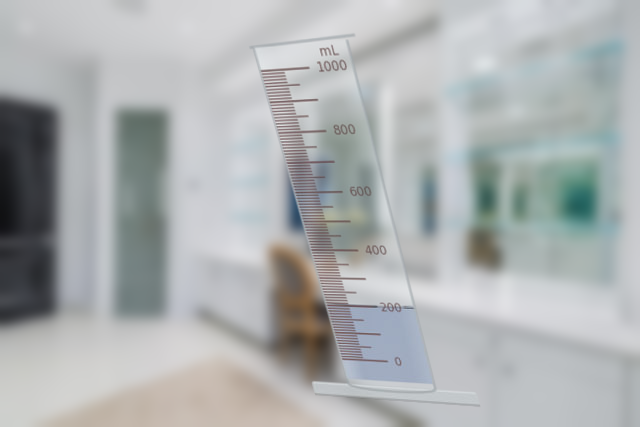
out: 200 mL
